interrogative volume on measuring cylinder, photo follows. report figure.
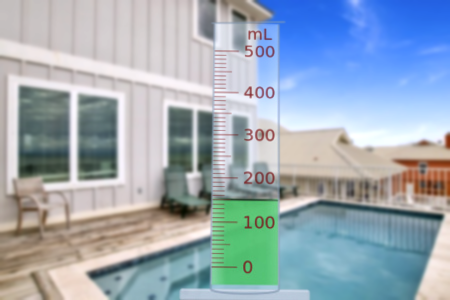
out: 150 mL
